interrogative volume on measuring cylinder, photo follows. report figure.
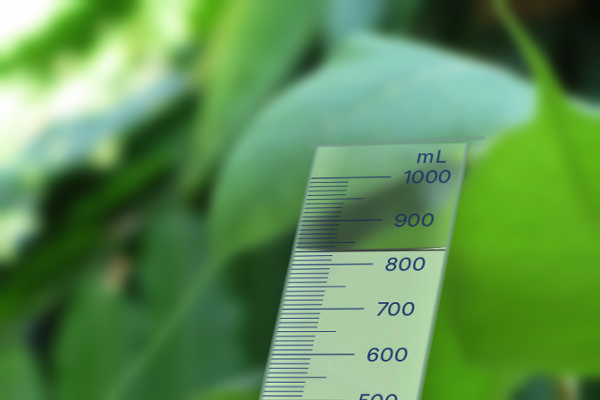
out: 830 mL
